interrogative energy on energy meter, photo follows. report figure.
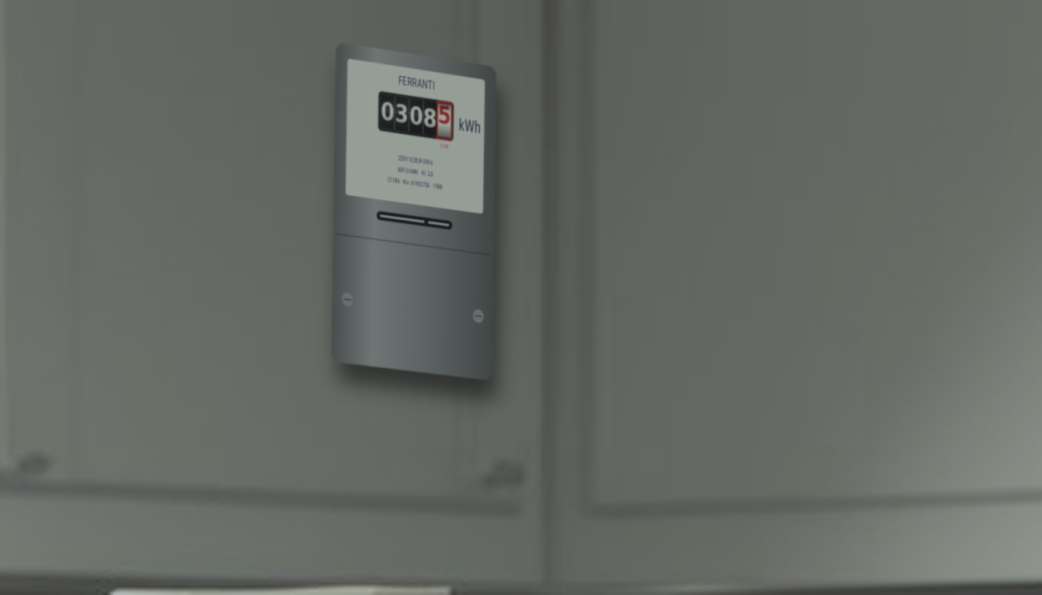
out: 308.5 kWh
